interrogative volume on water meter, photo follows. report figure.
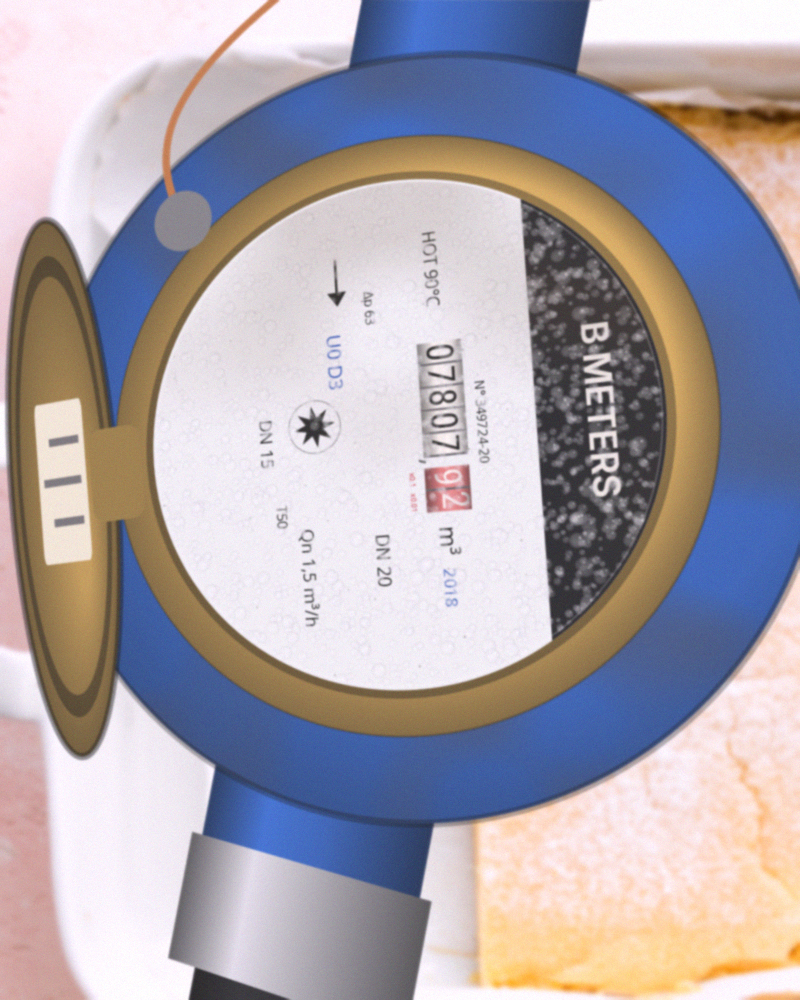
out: 7807.92 m³
